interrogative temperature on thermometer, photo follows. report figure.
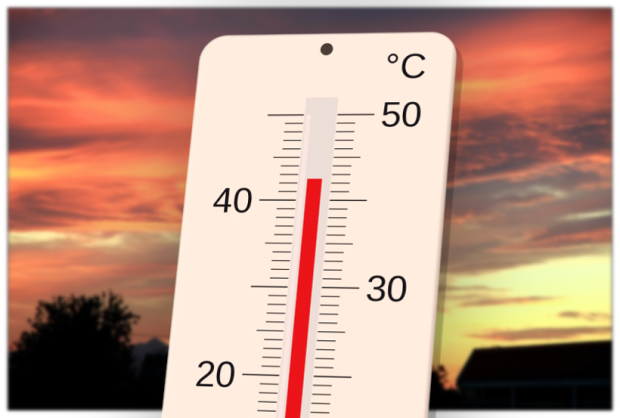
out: 42.5 °C
